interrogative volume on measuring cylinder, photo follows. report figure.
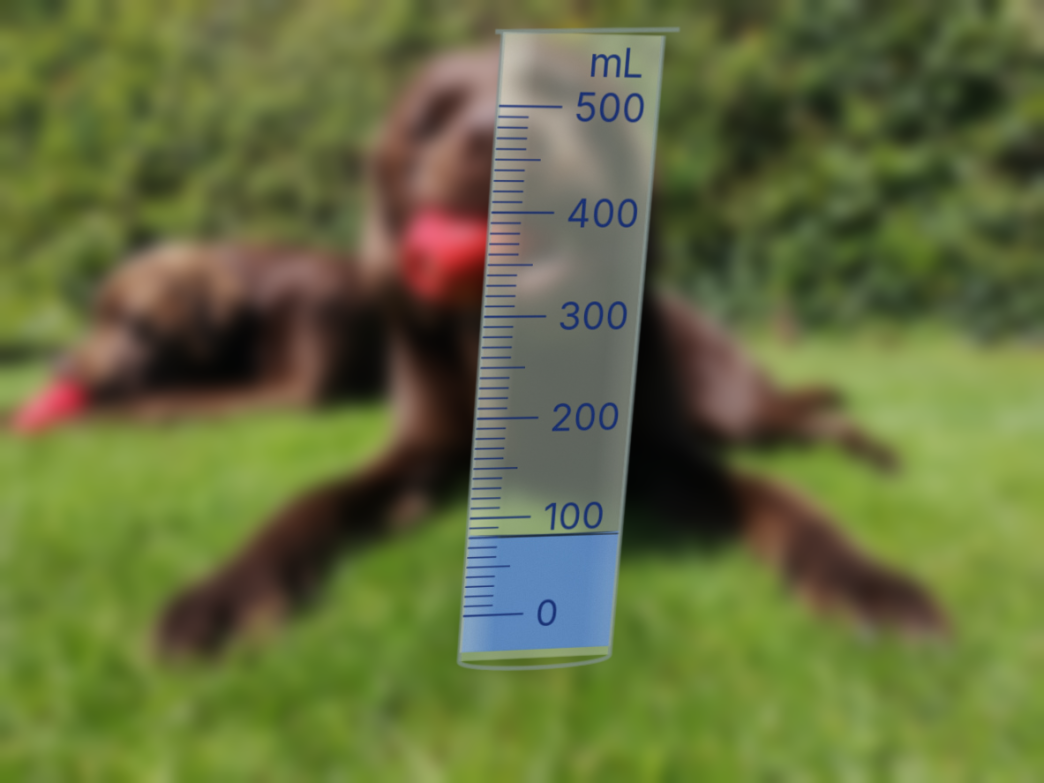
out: 80 mL
